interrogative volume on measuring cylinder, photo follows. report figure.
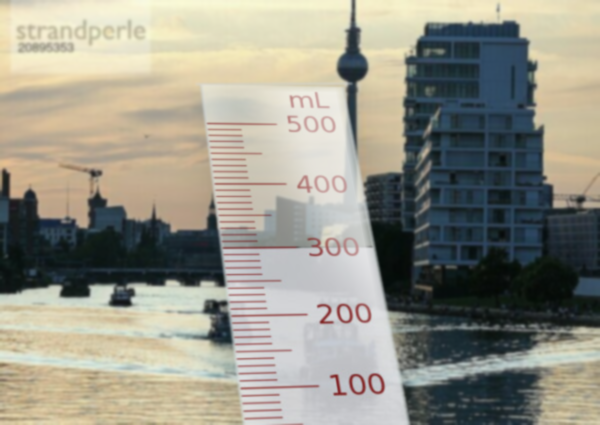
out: 300 mL
